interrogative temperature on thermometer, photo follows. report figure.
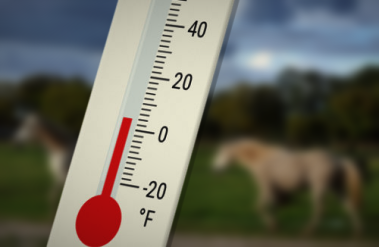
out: 4 °F
